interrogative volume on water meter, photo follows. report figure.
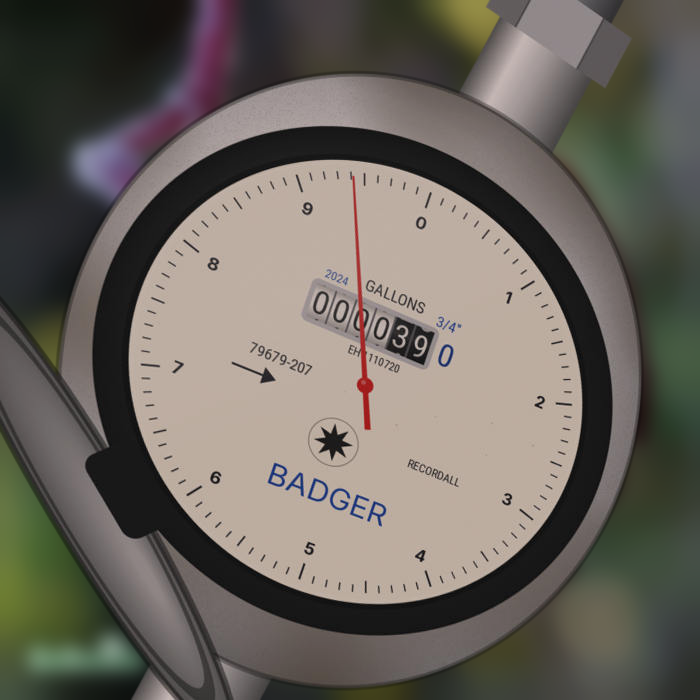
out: 389.4 gal
